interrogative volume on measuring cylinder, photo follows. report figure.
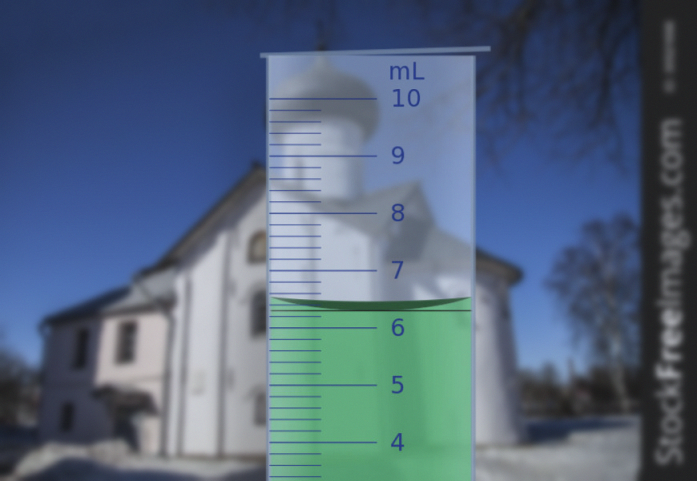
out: 6.3 mL
